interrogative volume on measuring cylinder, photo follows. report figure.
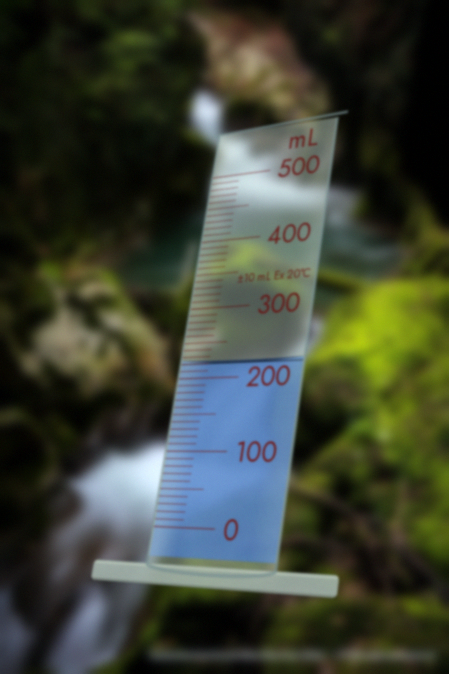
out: 220 mL
